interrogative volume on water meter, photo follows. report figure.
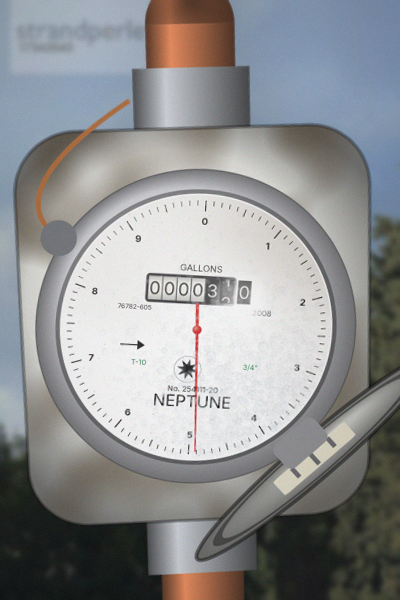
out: 314.9 gal
